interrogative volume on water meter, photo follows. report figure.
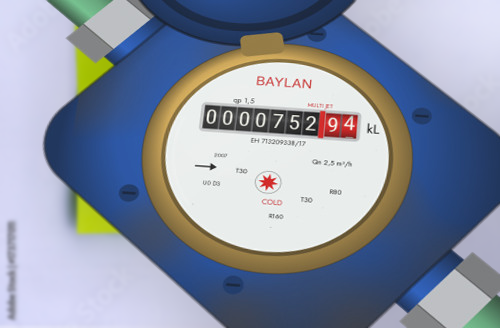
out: 752.94 kL
